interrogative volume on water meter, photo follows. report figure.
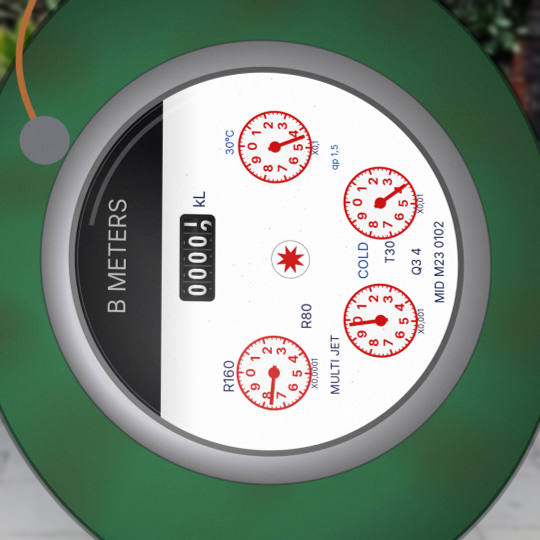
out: 1.4397 kL
